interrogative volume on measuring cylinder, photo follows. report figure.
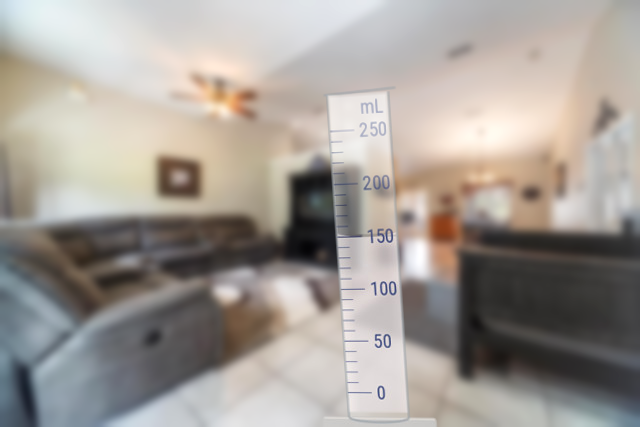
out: 150 mL
